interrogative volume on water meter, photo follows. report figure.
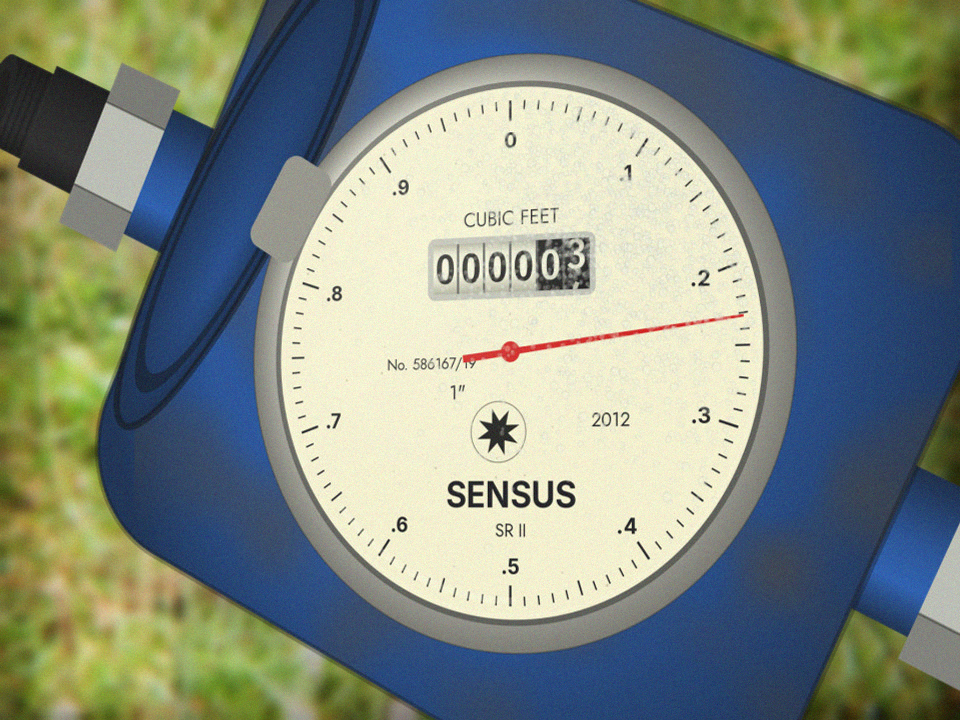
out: 3.23 ft³
